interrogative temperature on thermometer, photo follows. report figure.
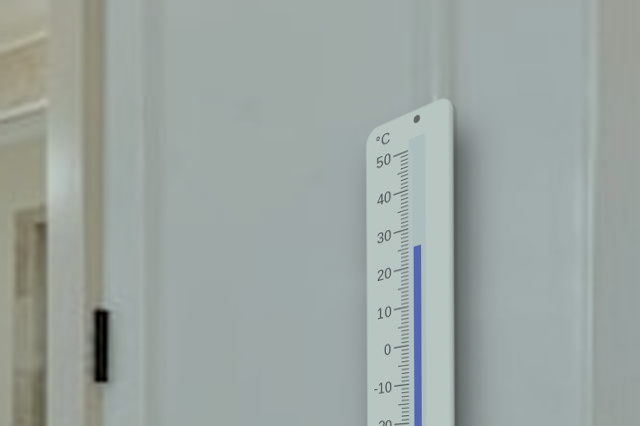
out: 25 °C
